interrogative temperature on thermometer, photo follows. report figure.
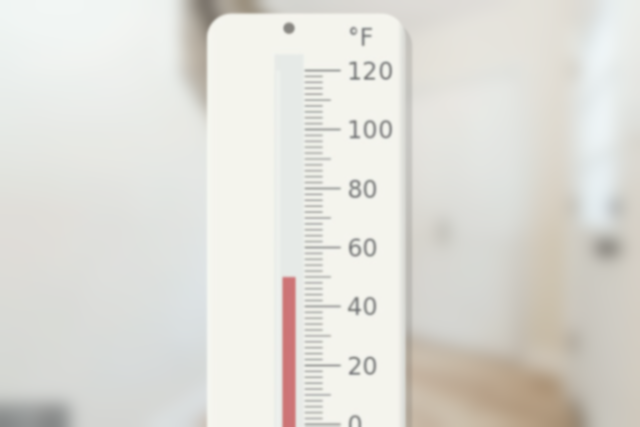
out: 50 °F
